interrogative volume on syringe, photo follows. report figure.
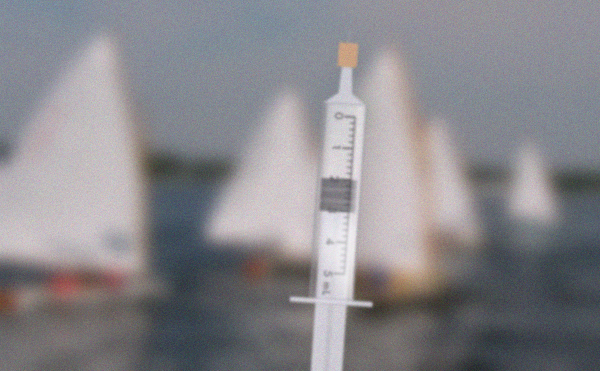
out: 2 mL
